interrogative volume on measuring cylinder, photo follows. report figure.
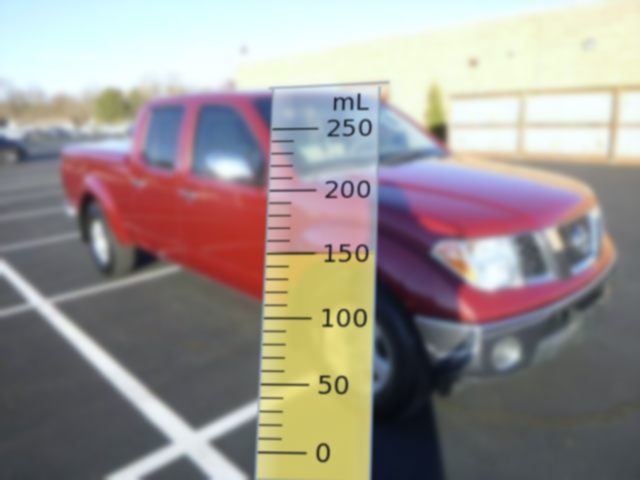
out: 150 mL
